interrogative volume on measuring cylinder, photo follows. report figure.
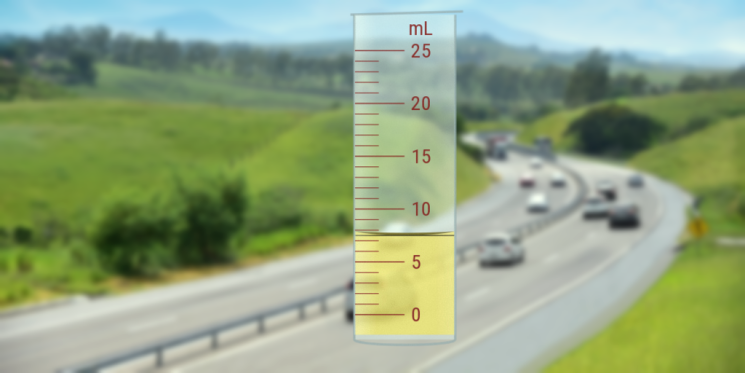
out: 7.5 mL
